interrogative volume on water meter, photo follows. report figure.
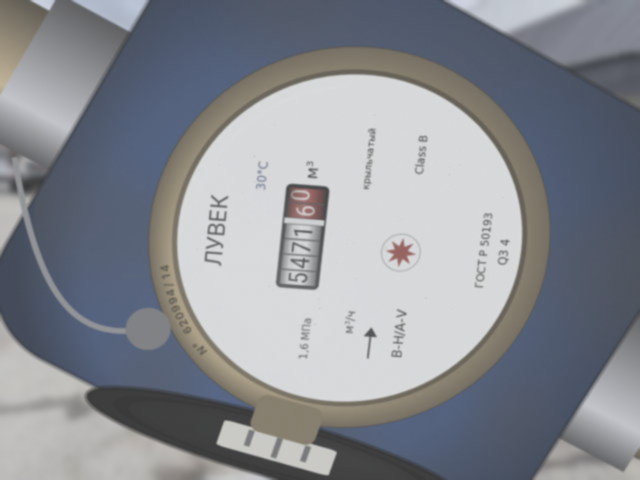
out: 5471.60 m³
